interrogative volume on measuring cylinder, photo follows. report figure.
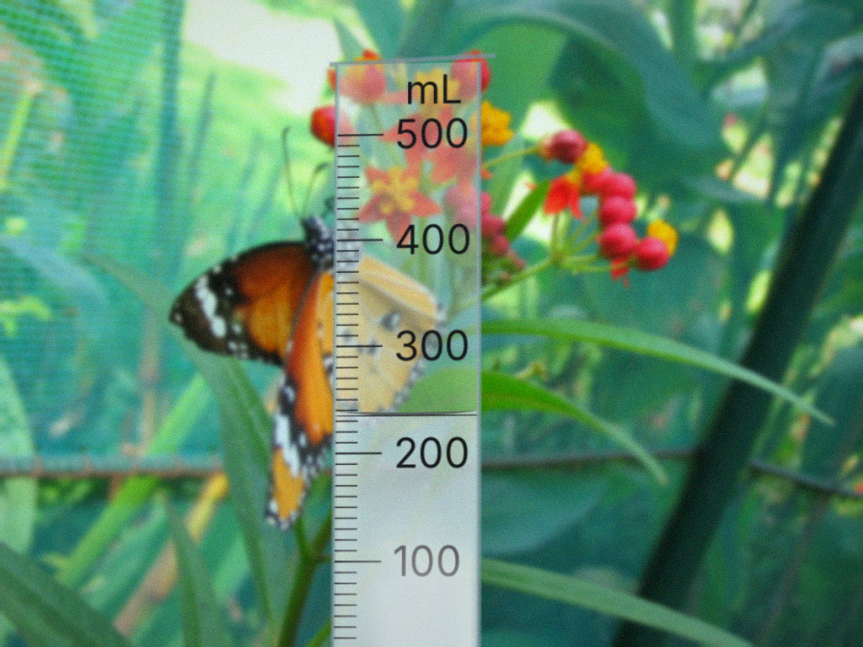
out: 235 mL
